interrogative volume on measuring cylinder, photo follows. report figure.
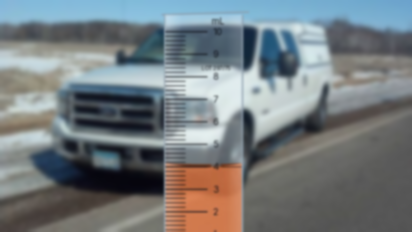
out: 4 mL
